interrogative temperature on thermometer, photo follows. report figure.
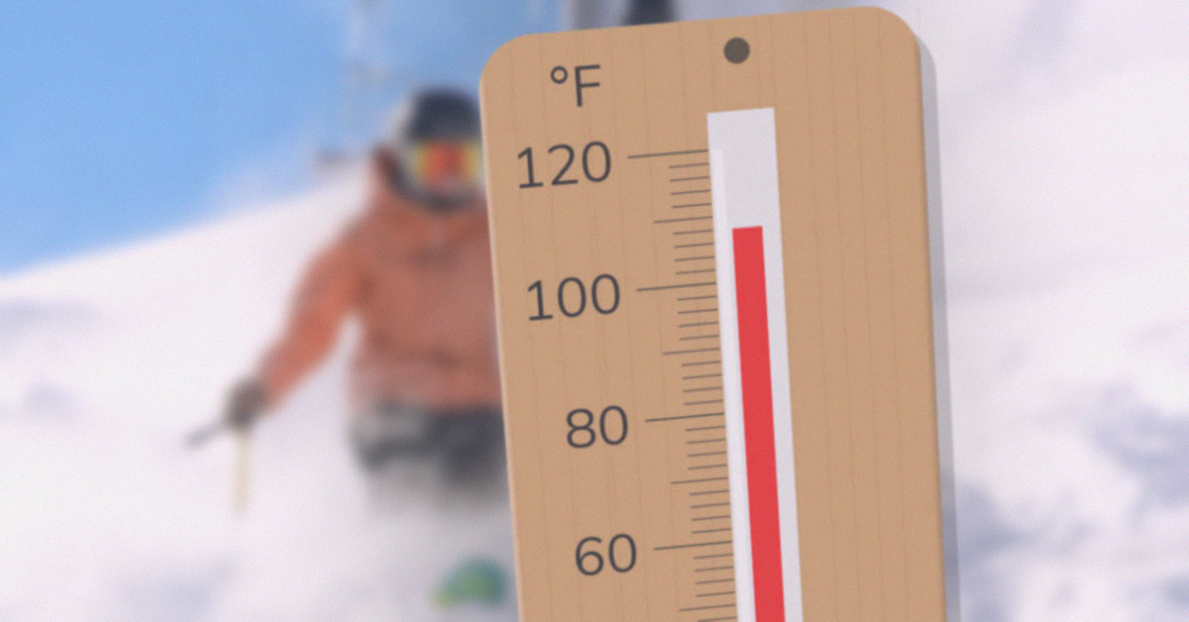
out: 108 °F
